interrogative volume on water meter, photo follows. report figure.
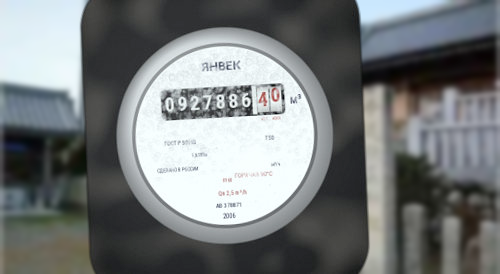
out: 927886.40 m³
